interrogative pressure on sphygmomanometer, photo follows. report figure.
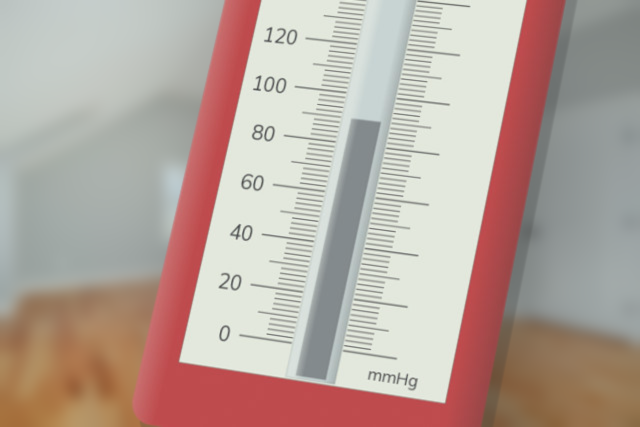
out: 90 mmHg
